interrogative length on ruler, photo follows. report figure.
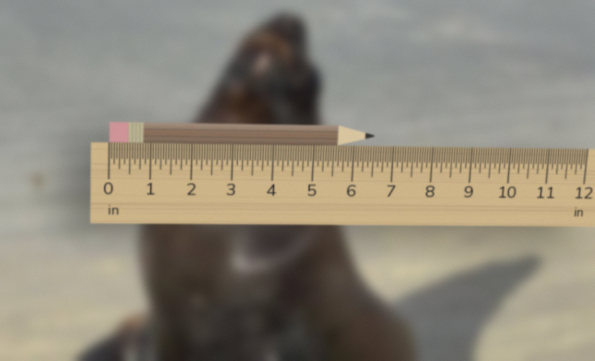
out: 6.5 in
